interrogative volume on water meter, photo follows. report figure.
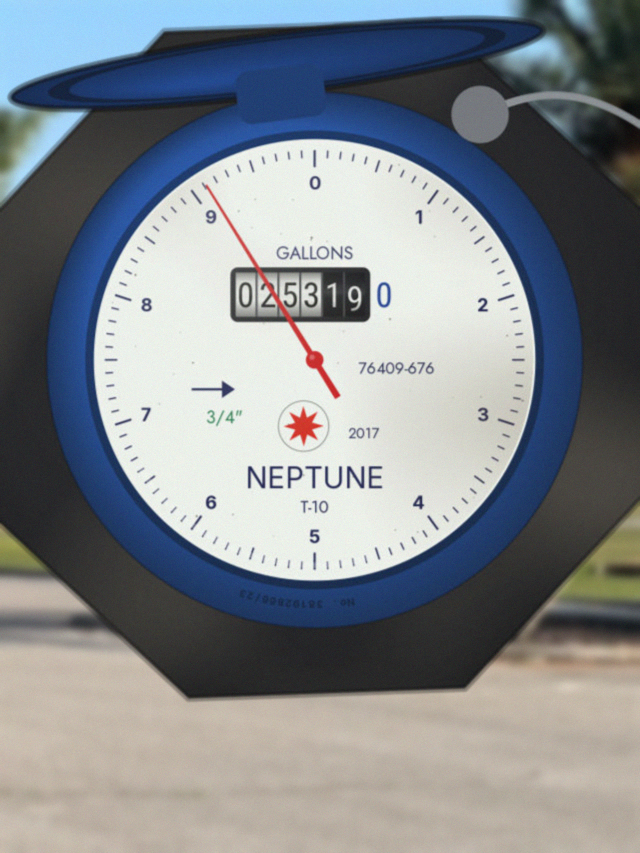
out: 253189.1 gal
